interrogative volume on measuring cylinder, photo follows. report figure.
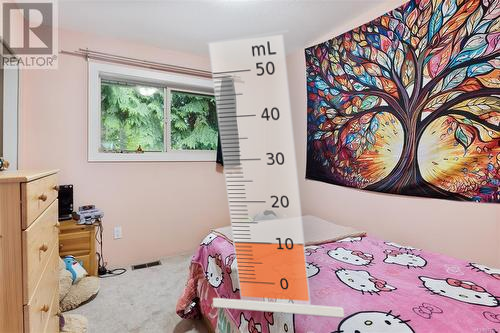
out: 10 mL
